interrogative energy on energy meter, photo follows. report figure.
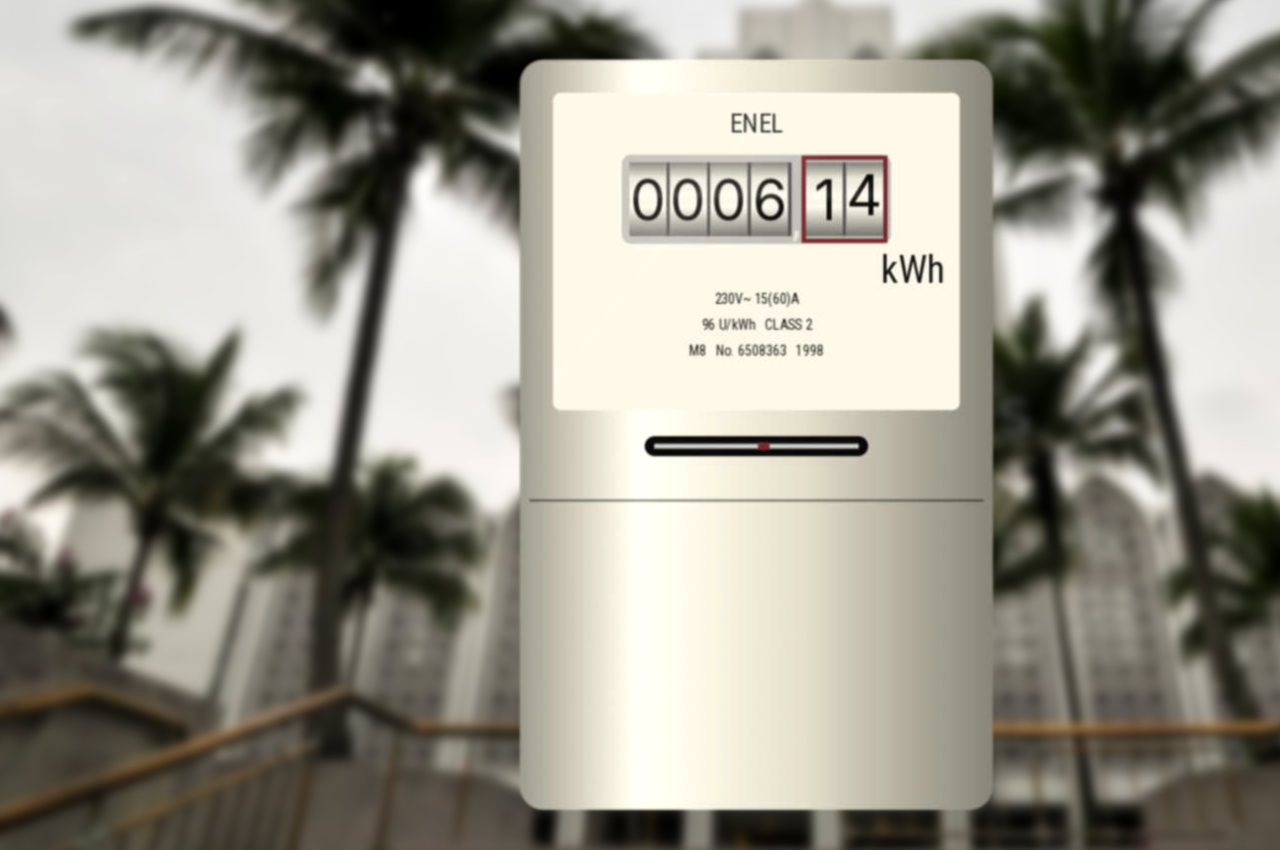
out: 6.14 kWh
